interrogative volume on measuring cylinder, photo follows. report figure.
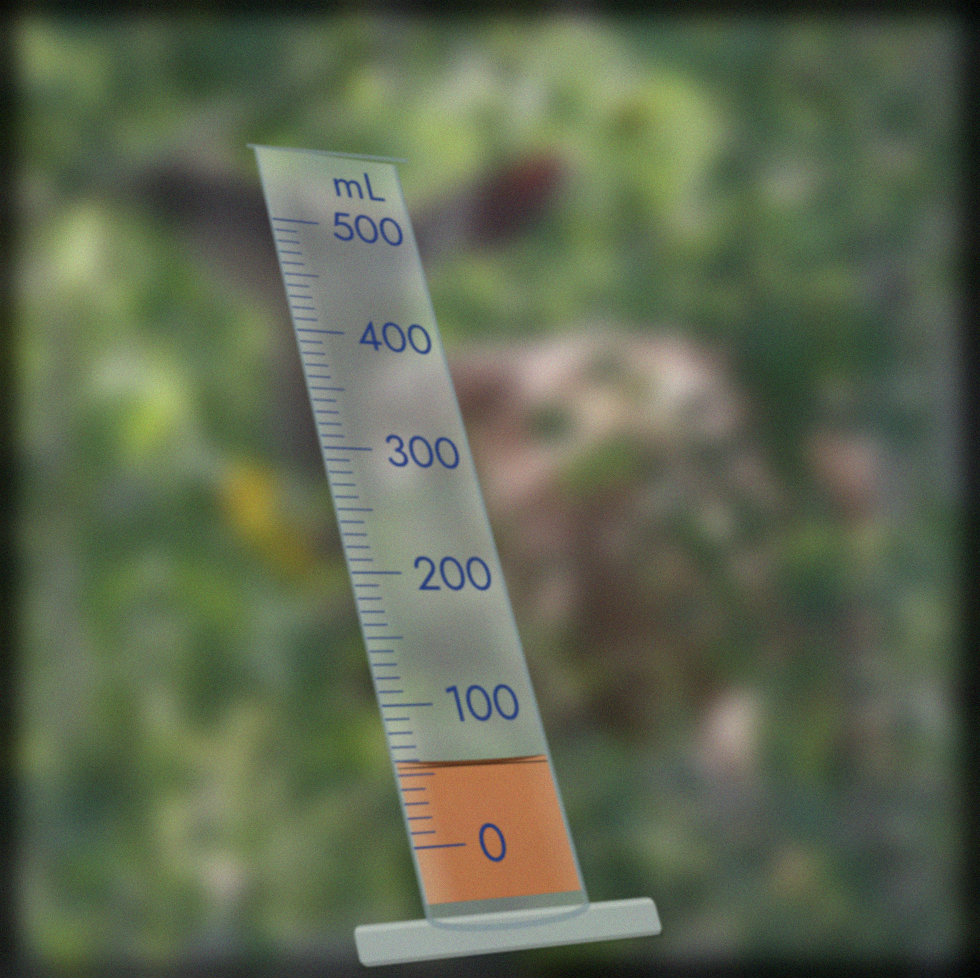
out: 55 mL
